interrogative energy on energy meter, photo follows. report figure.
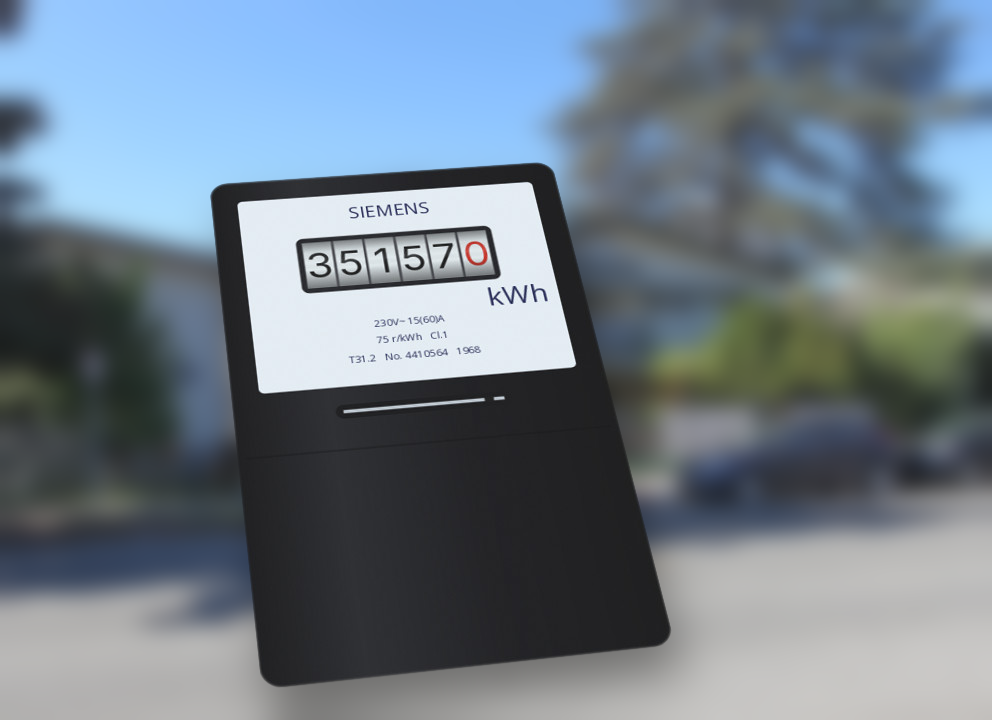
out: 35157.0 kWh
